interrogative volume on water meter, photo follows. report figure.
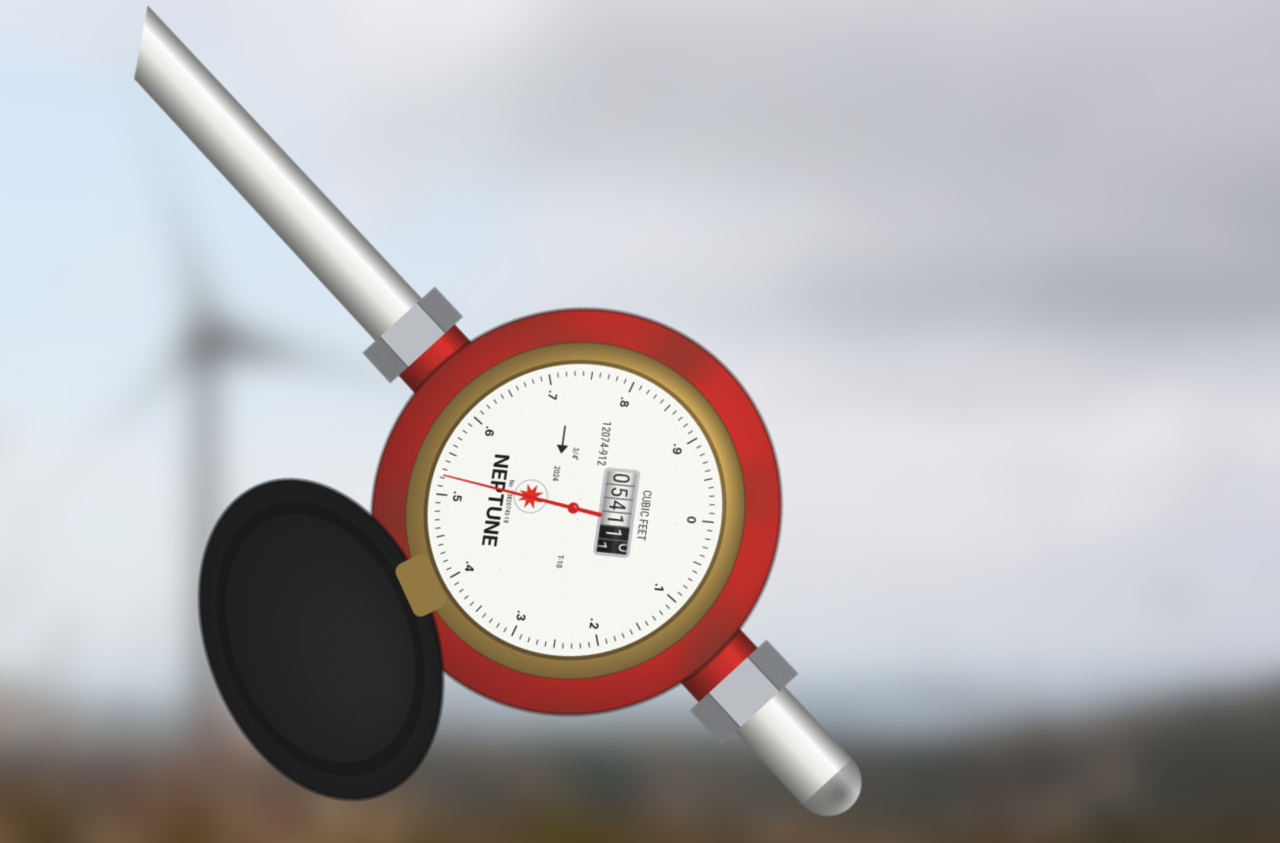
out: 54110.52 ft³
